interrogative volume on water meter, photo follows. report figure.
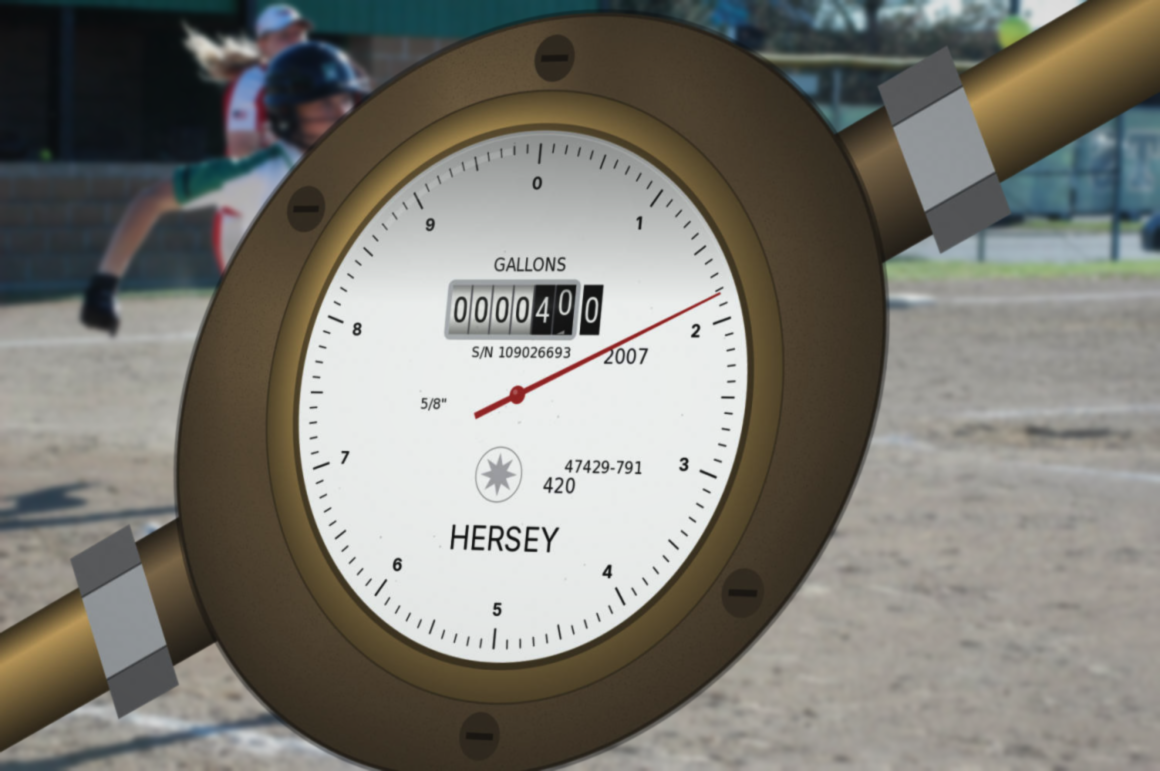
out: 401.8 gal
